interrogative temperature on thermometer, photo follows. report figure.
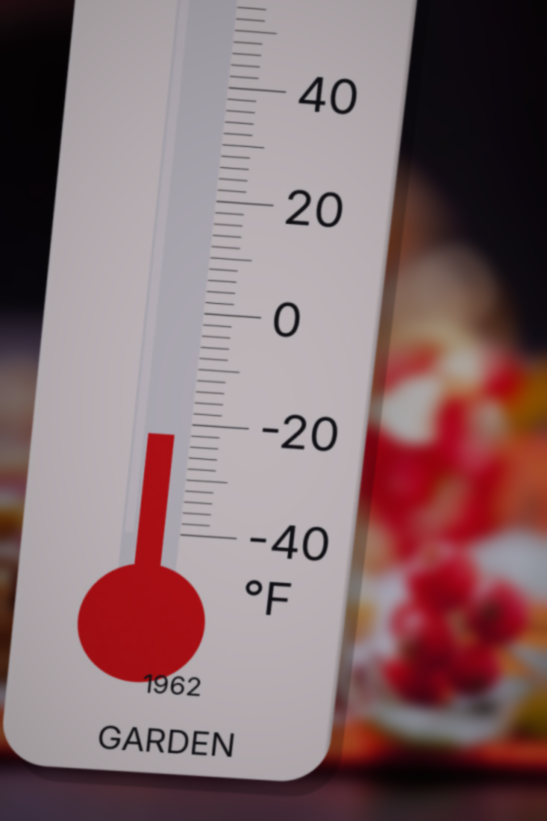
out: -22 °F
